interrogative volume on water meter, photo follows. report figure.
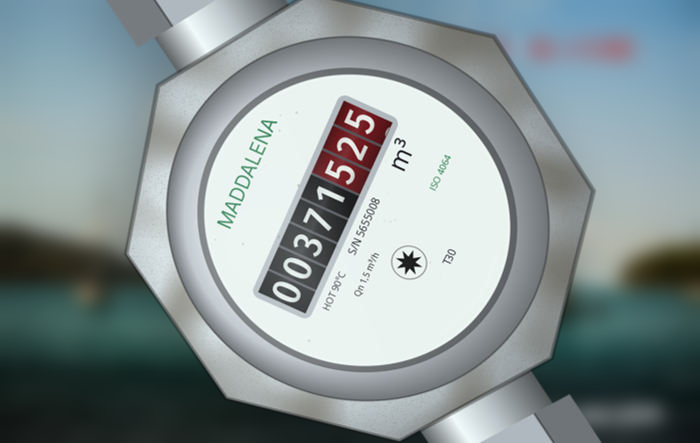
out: 371.525 m³
